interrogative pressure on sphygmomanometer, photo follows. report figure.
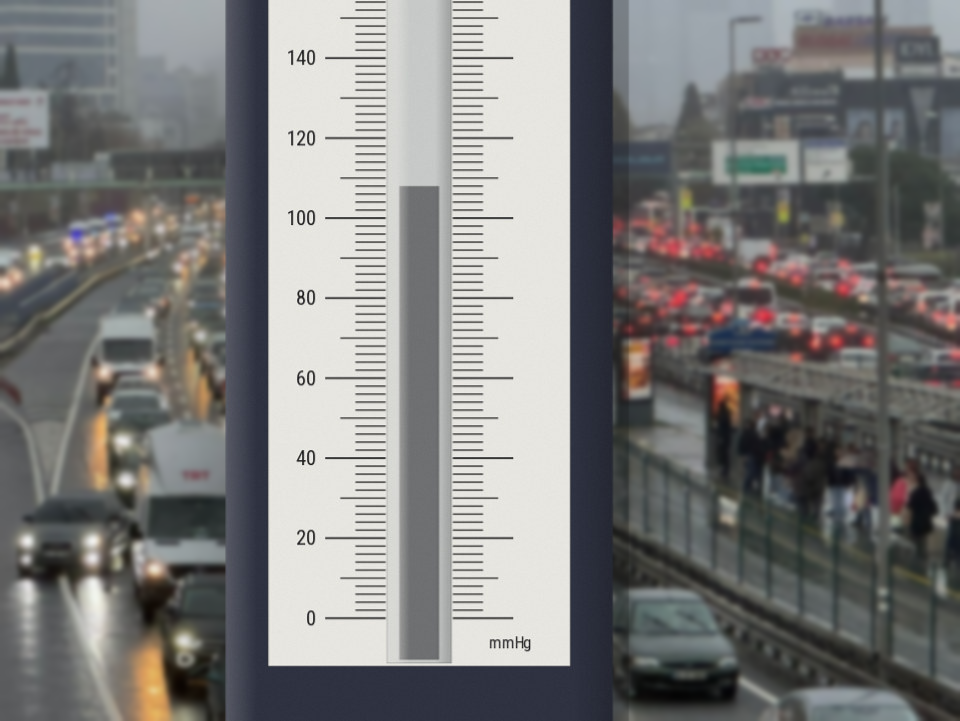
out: 108 mmHg
